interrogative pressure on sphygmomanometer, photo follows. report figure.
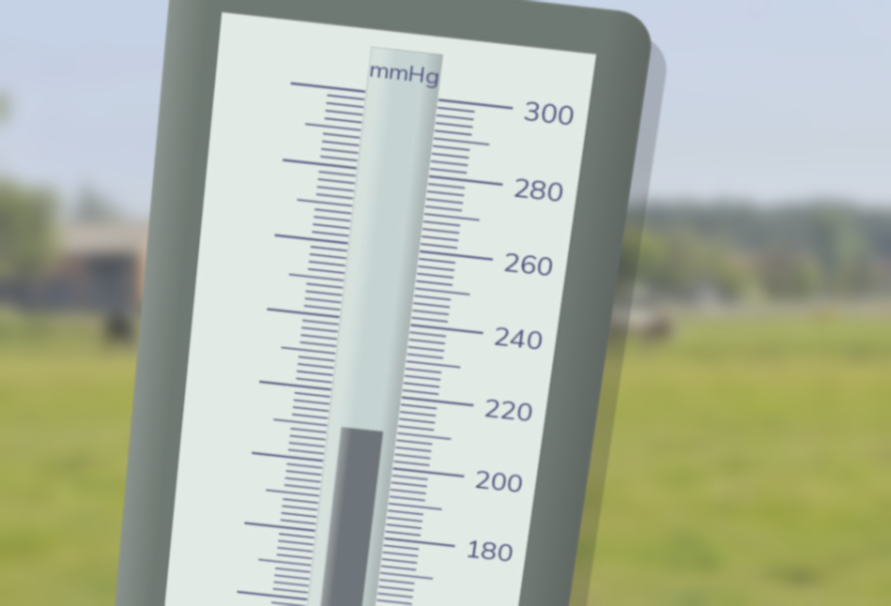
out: 210 mmHg
